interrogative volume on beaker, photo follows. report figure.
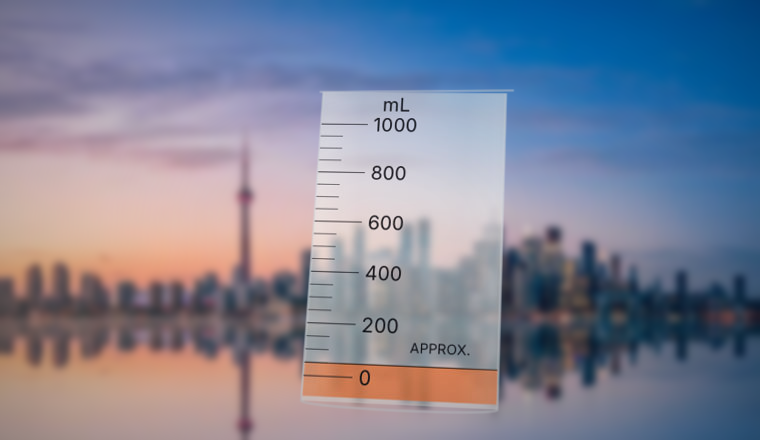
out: 50 mL
